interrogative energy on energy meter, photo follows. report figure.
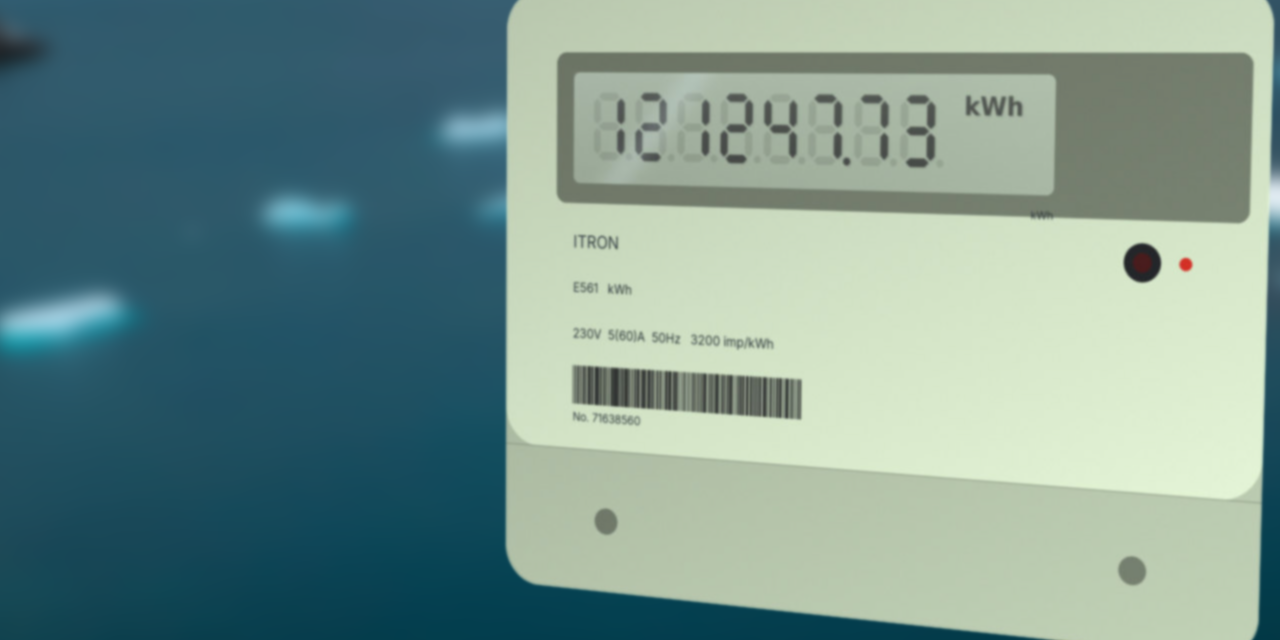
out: 121247.73 kWh
